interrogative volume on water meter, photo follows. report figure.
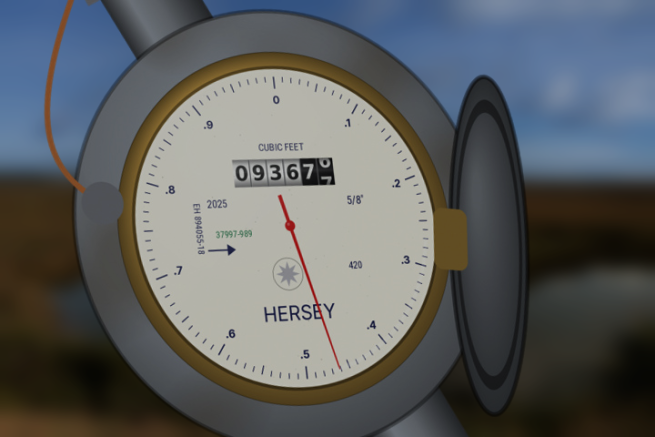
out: 93676.46 ft³
